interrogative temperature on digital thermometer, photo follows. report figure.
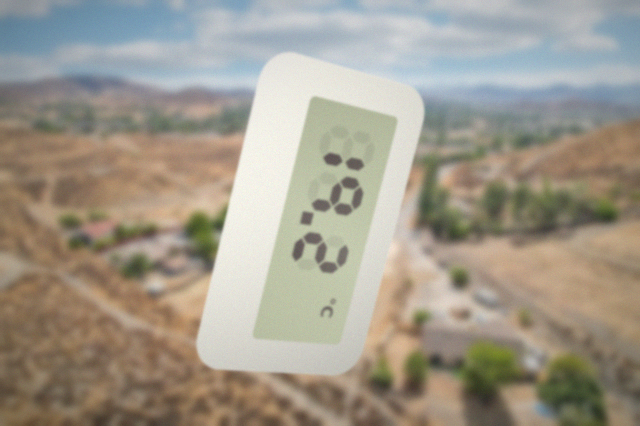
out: 19.2 °C
